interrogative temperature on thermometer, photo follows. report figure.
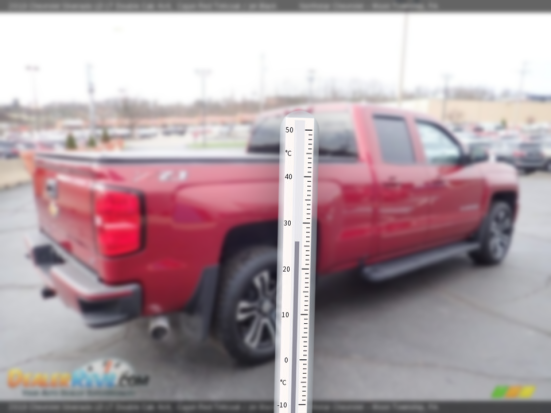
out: 26 °C
